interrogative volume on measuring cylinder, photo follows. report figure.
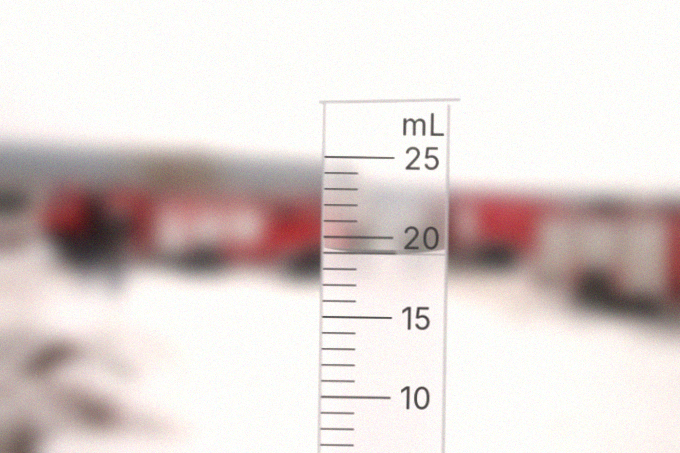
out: 19 mL
